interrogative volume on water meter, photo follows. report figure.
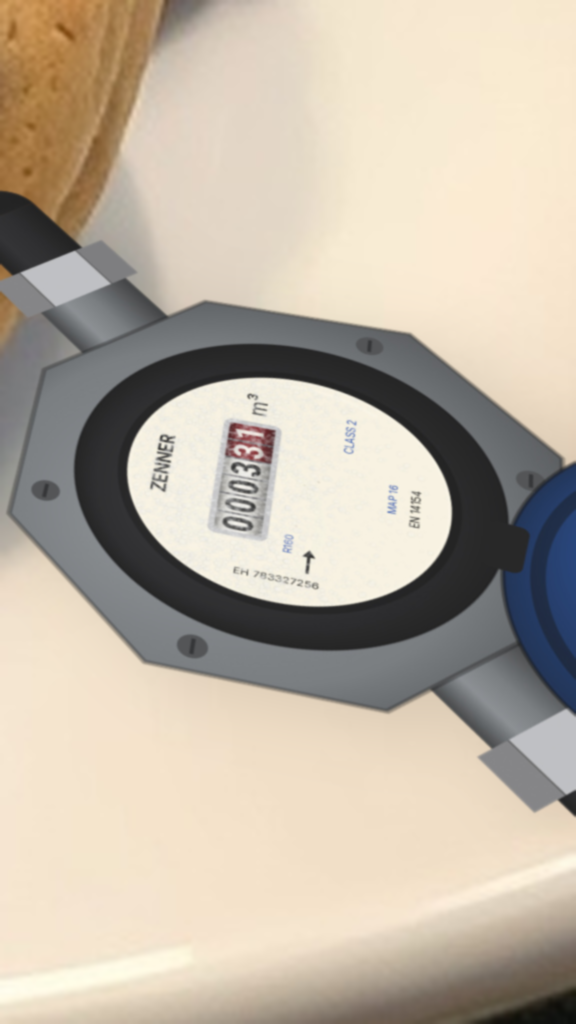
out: 3.31 m³
